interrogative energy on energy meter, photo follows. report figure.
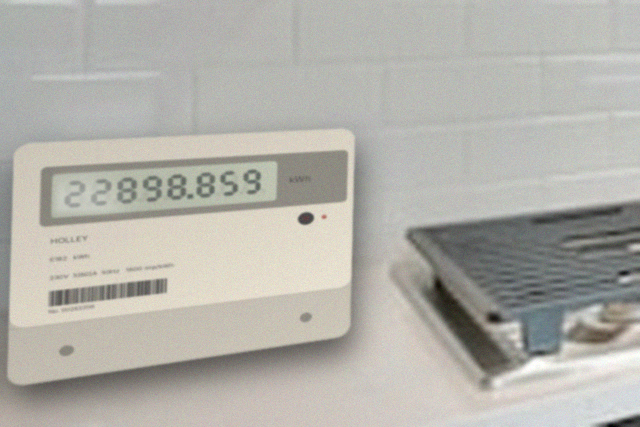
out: 22898.859 kWh
